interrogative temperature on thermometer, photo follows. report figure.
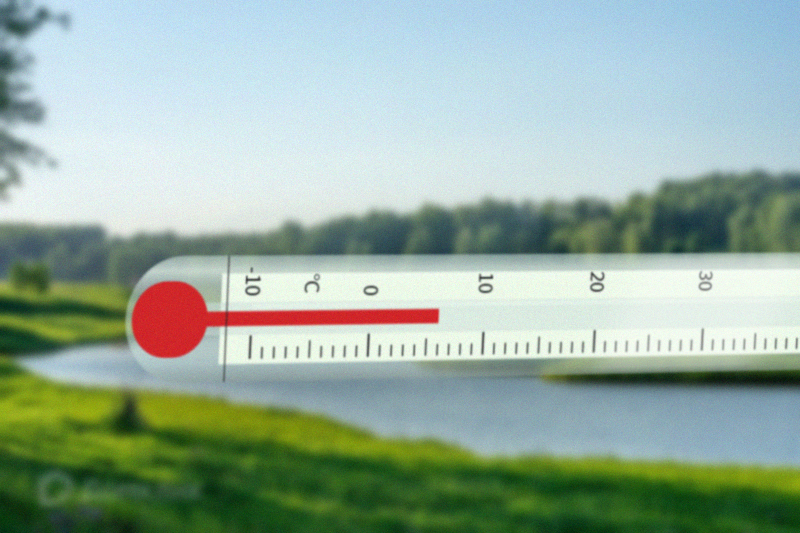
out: 6 °C
